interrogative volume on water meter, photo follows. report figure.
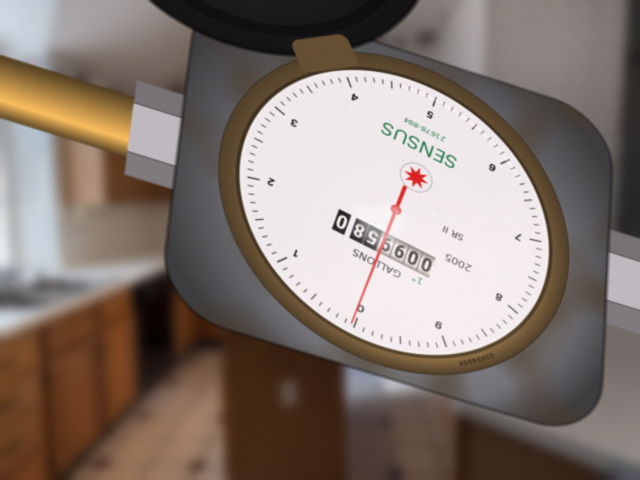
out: 99580.0 gal
